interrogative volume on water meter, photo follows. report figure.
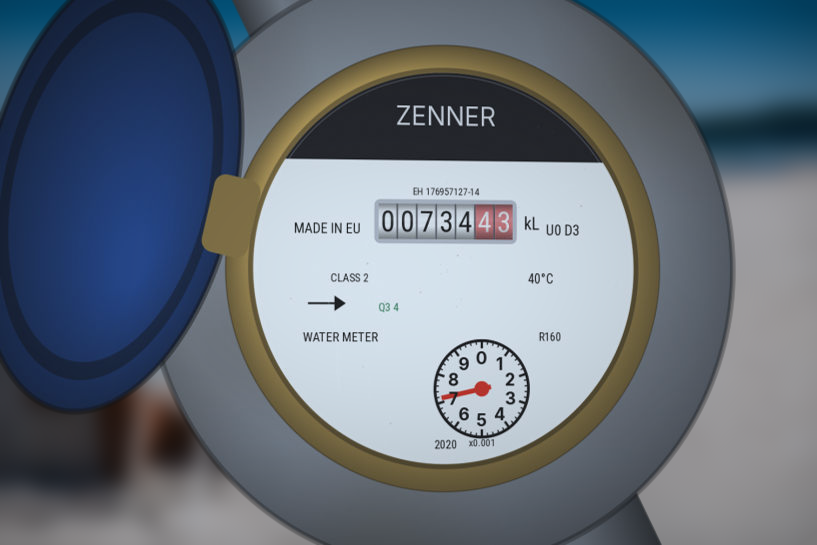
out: 734.437 kL
